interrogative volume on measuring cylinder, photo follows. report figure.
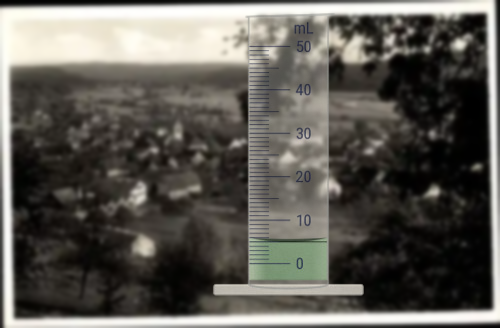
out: 5 mL
